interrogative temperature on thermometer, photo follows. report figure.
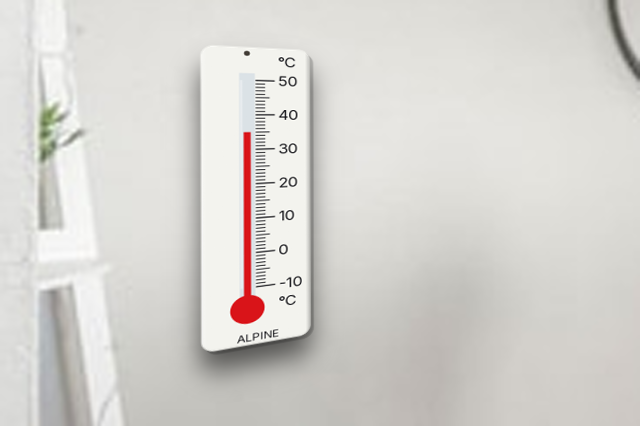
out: 35 °C
